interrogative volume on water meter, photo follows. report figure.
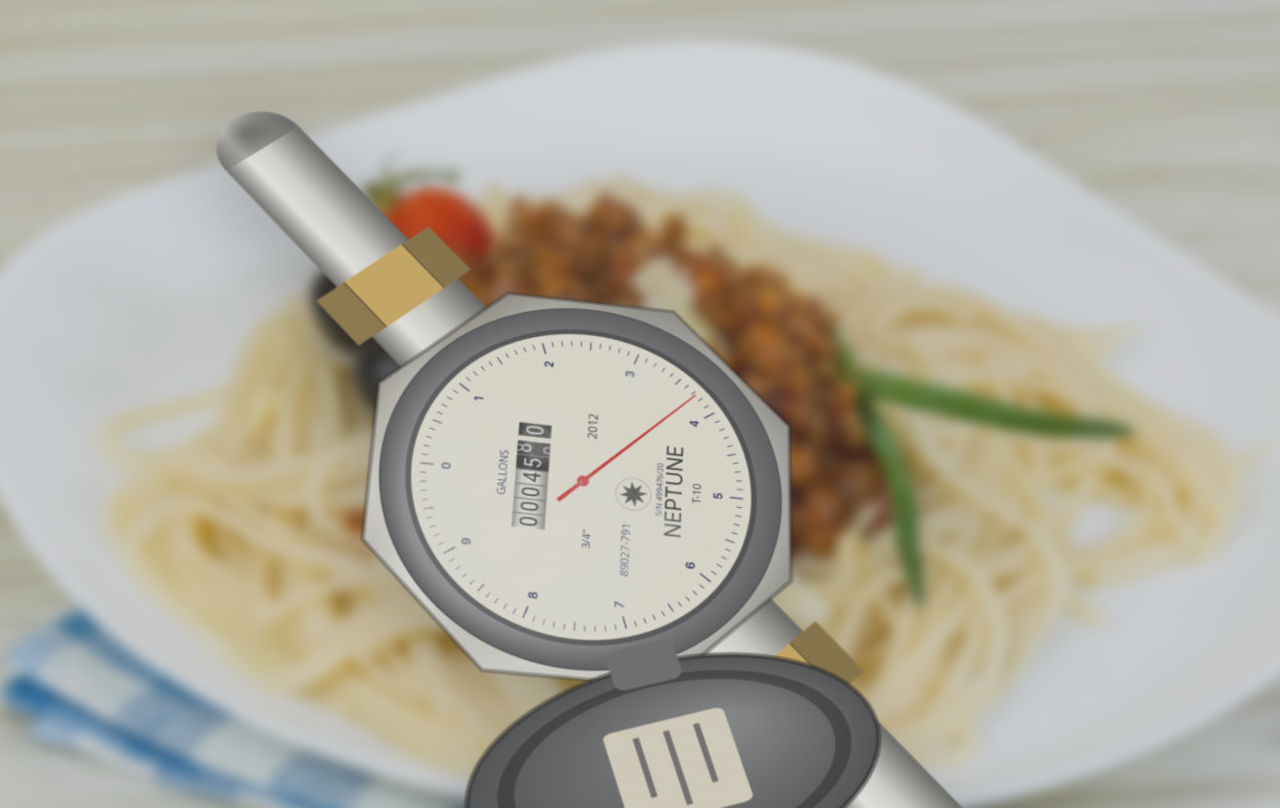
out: 4583.7 gal
